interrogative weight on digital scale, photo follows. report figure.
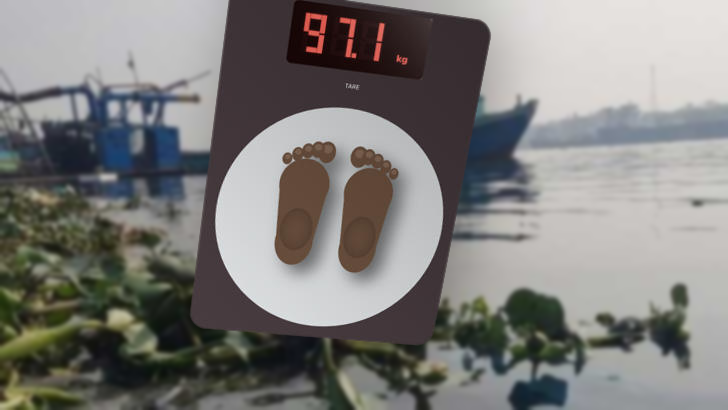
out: 97.1 kg
